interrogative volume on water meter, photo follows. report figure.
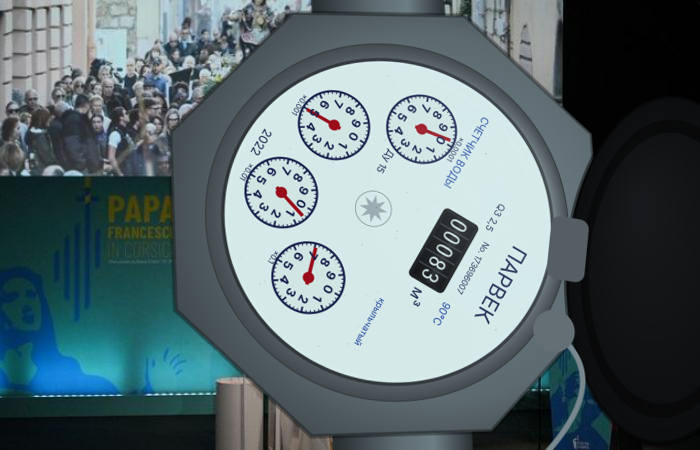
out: 83.7049 m³
